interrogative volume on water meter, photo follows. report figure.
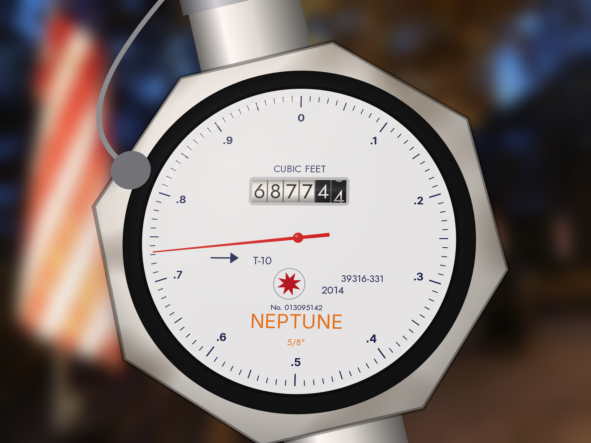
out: 687743.73 ft³
